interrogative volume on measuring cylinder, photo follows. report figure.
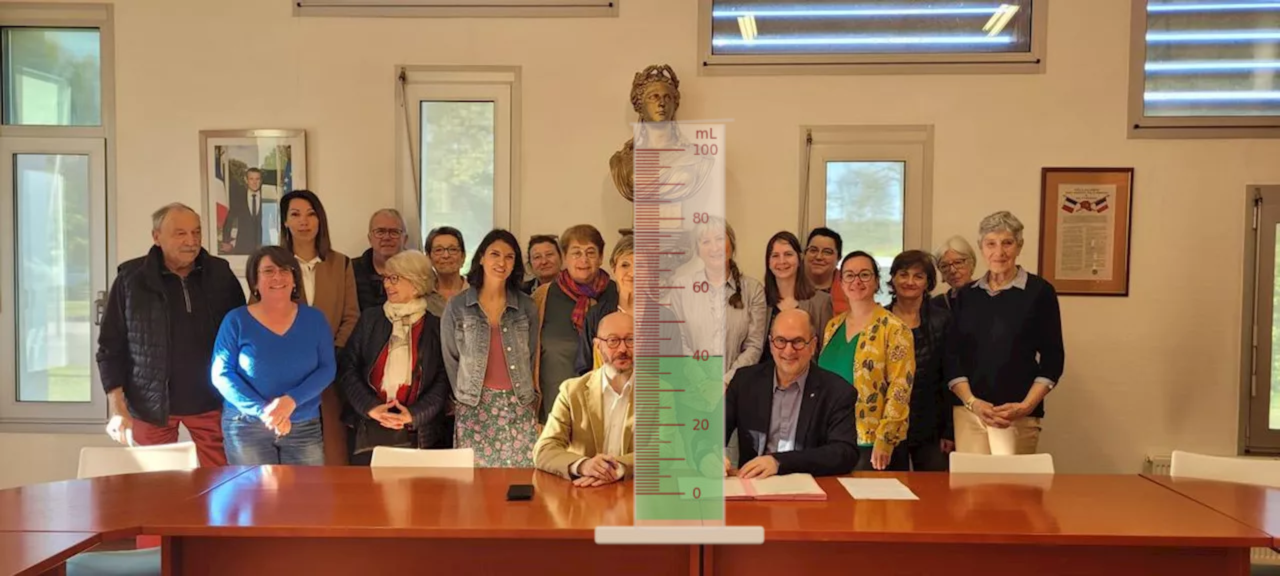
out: 40 mL
